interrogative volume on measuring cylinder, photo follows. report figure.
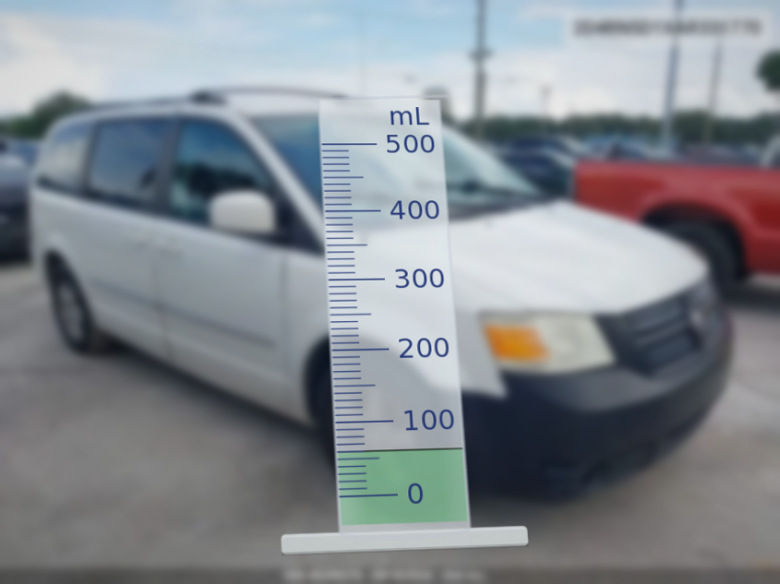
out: 60 mL
